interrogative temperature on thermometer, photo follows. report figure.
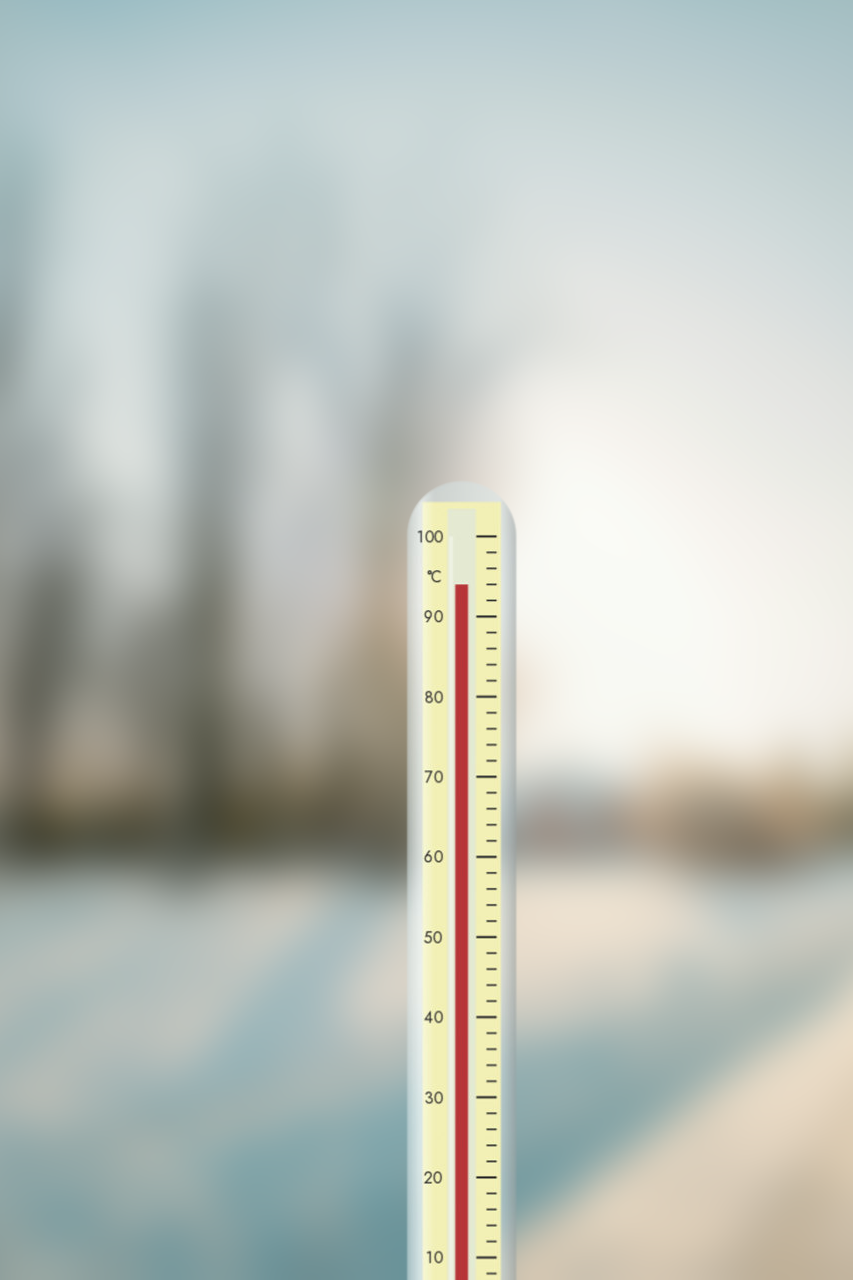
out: 94 °C
